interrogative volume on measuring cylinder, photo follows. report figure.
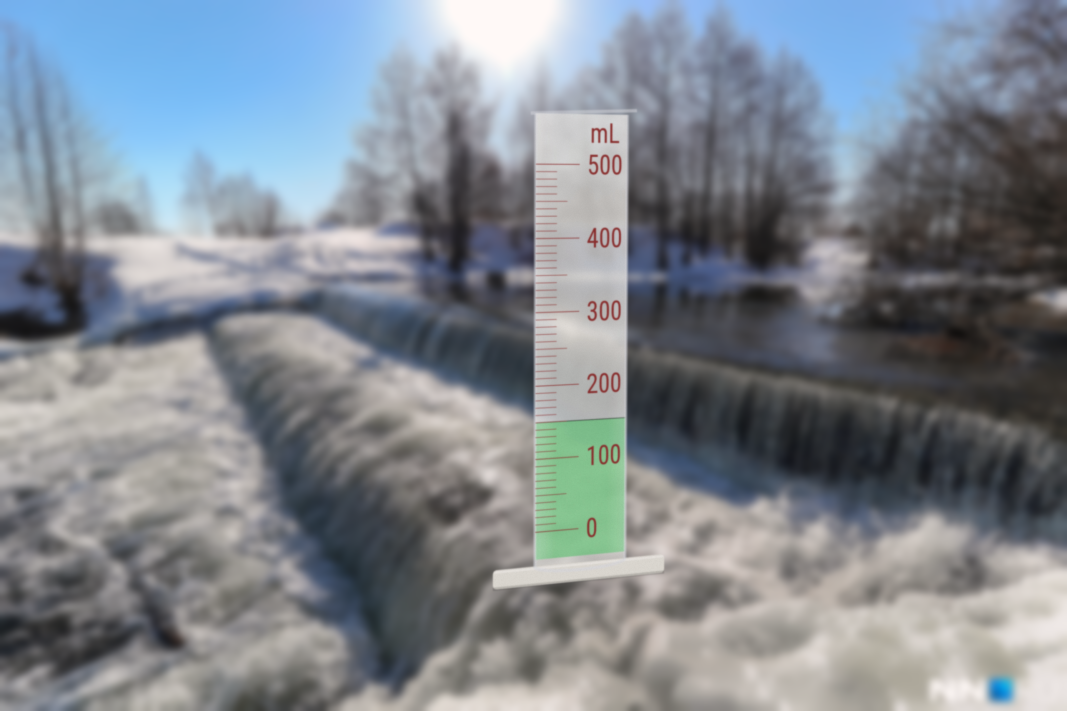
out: 150 mL
